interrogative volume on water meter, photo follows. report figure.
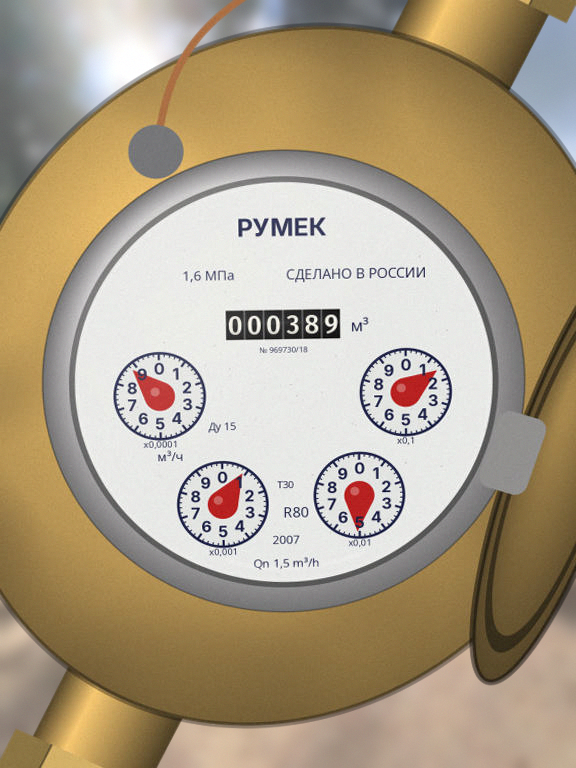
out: 389.1508 m³
